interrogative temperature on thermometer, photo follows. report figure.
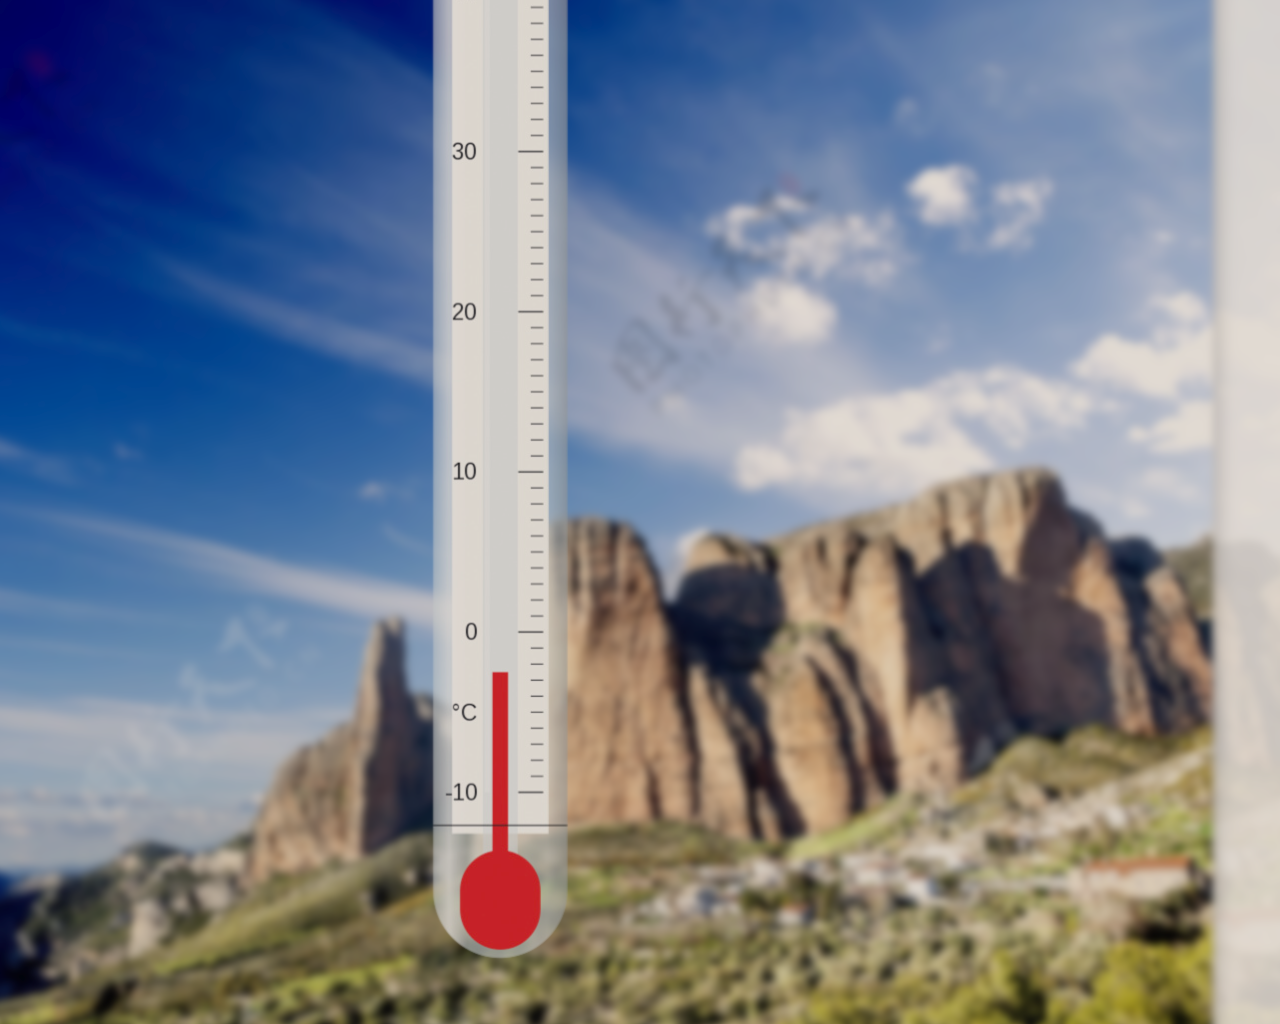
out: -2.5 °C
